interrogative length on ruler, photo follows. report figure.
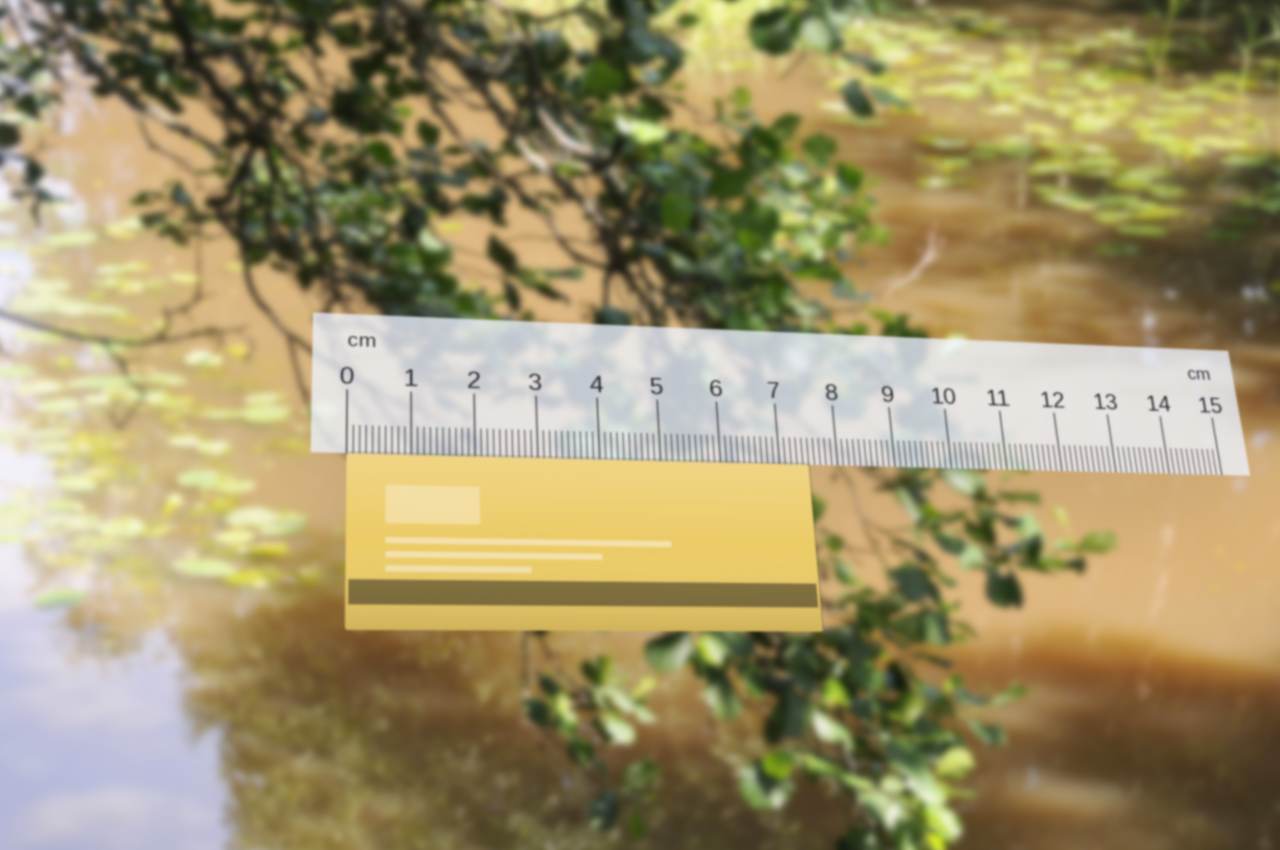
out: 7.5 cm
